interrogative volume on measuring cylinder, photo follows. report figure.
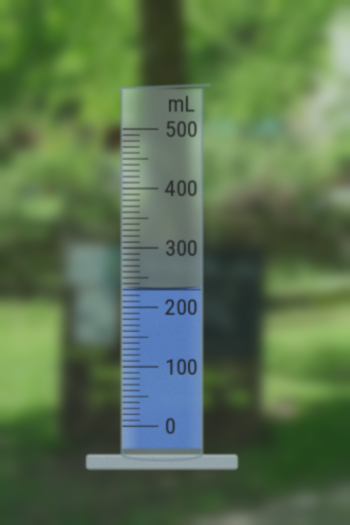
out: 230 mL
